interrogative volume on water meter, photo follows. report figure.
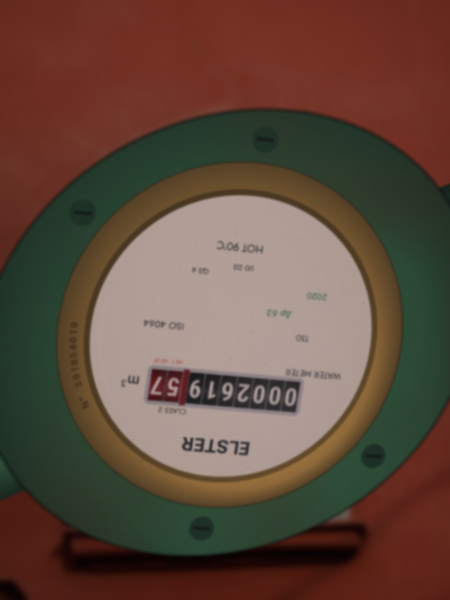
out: 2619.57 m³
